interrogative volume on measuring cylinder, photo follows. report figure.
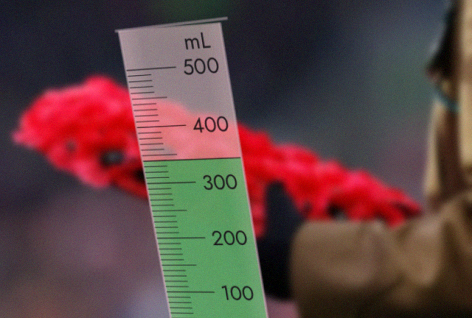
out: 340 mL
